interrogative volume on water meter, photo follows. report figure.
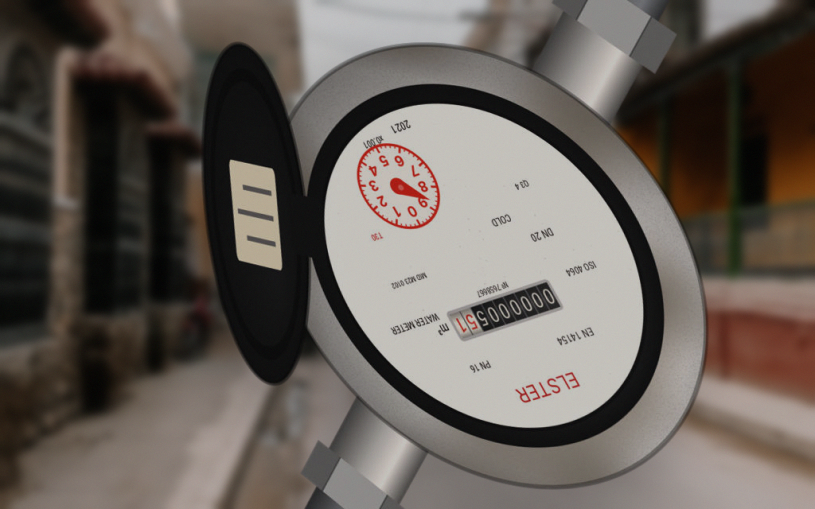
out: 5.518 m³
